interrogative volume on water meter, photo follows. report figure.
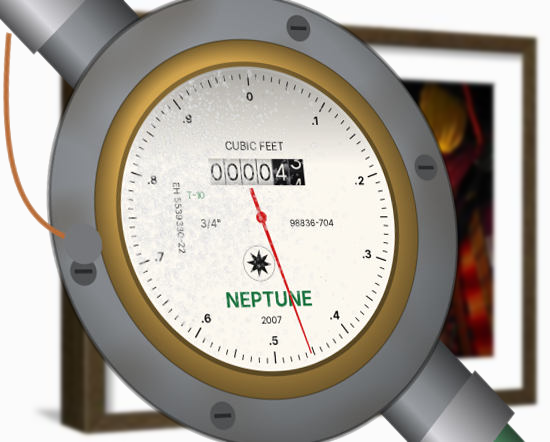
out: 43.45 ft³
